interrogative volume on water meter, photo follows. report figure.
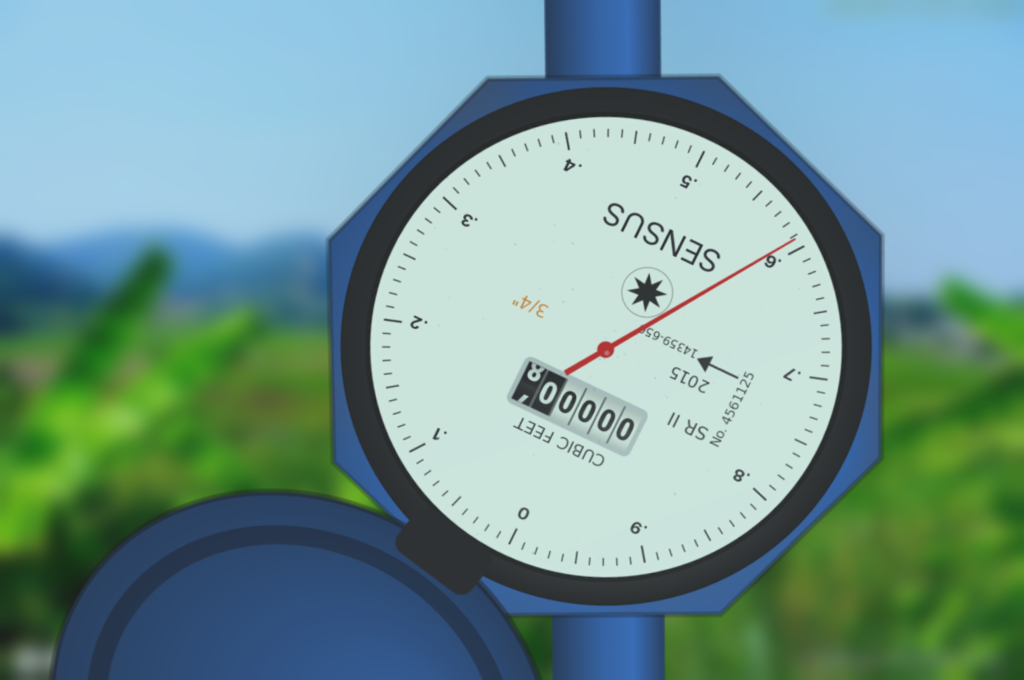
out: 7.59 ft³
